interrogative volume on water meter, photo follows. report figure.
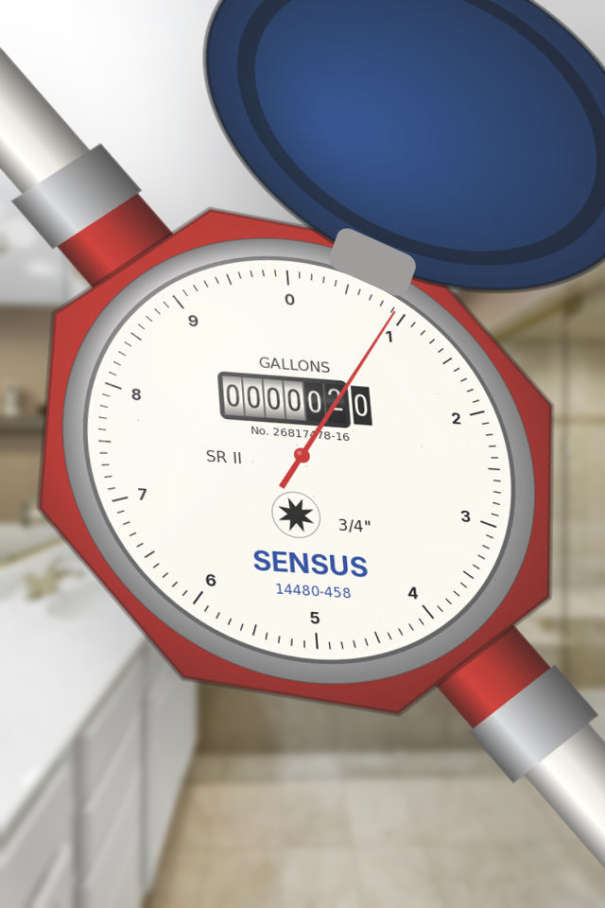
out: 20.9 gal
